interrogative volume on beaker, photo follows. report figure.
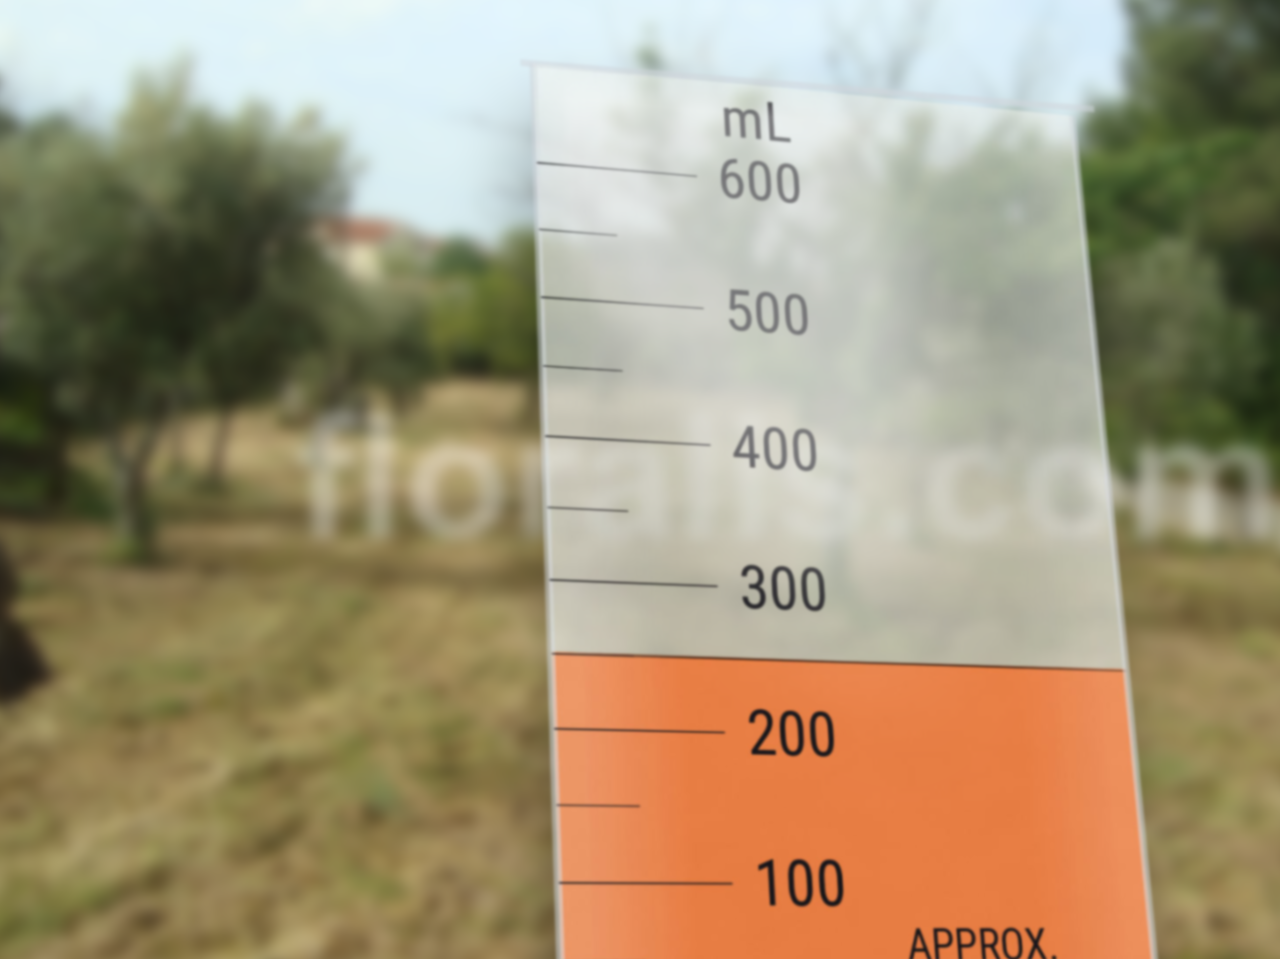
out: 250 mL
